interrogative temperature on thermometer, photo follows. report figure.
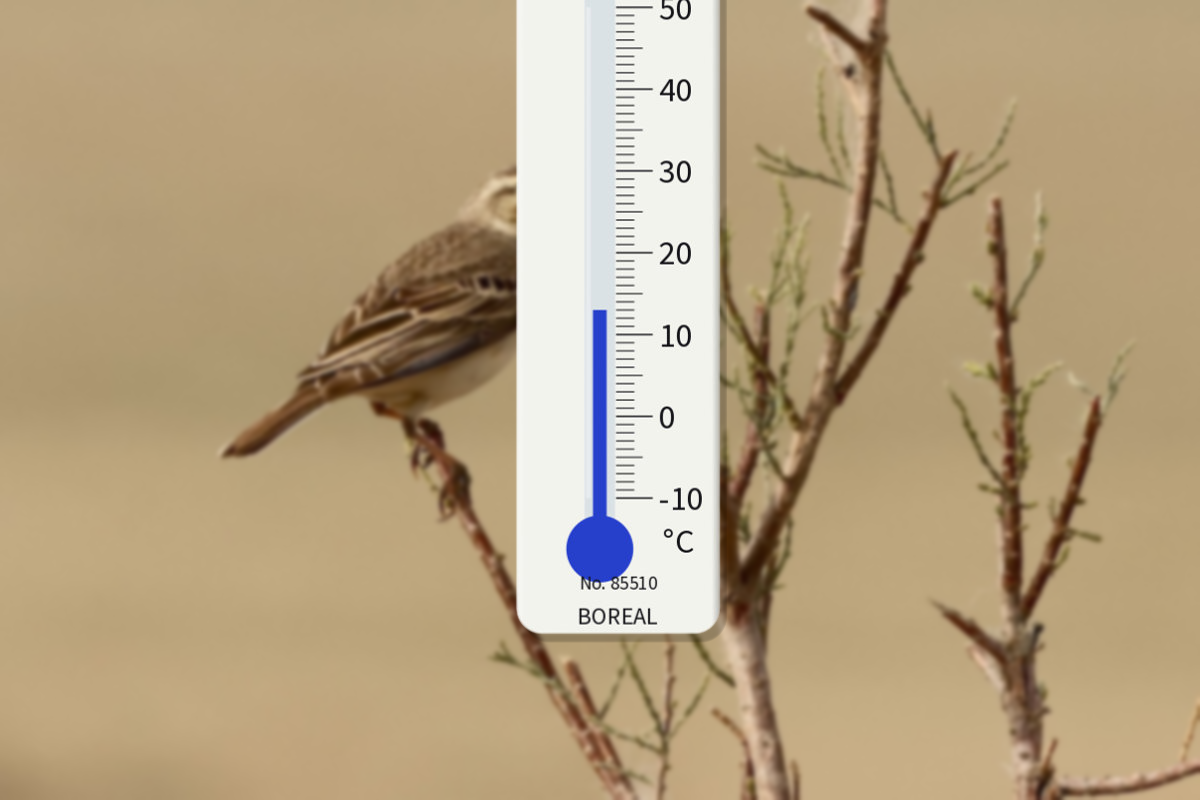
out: 13 °C
